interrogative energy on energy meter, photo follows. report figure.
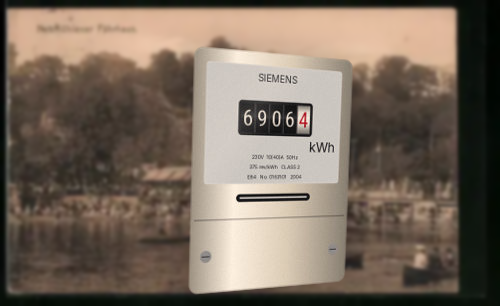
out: 6906.4 kWh
